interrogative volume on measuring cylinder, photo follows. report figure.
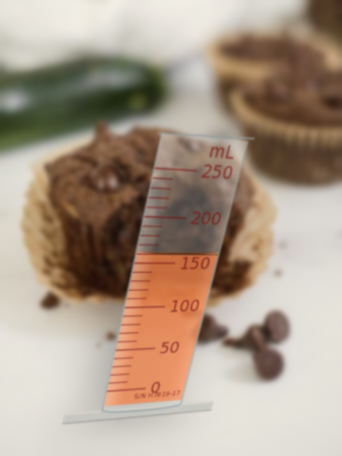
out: 160 mL
